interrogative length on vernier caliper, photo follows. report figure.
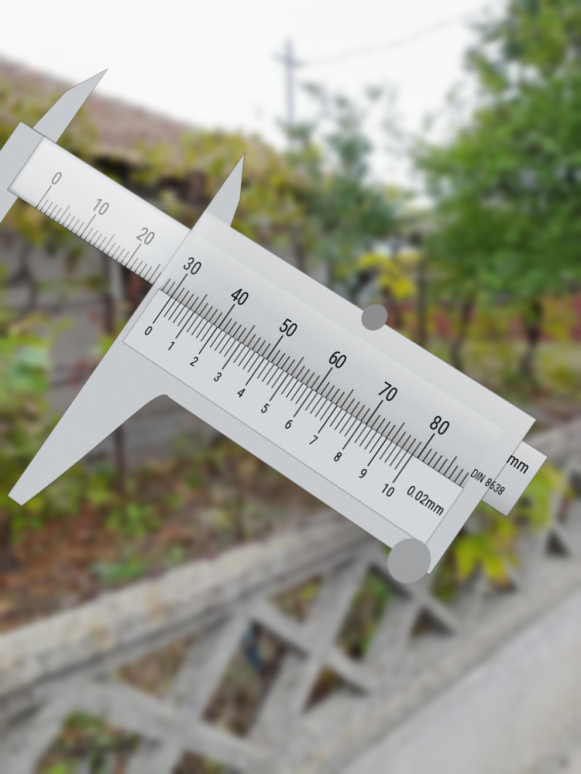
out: 30.0 mm
